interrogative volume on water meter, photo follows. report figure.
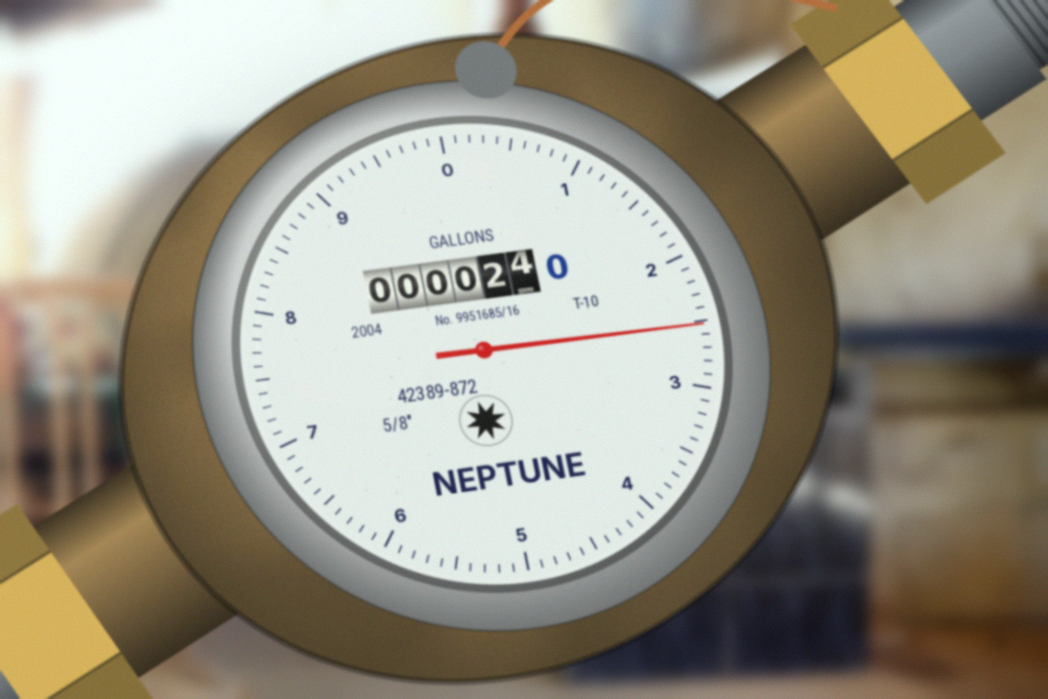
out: 242.5 gal
